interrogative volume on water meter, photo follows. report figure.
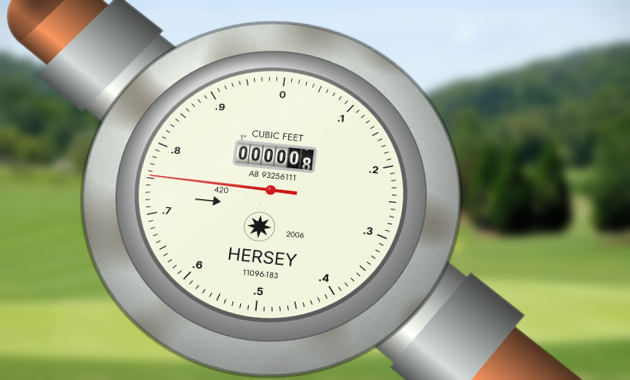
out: 7.75 ft³
